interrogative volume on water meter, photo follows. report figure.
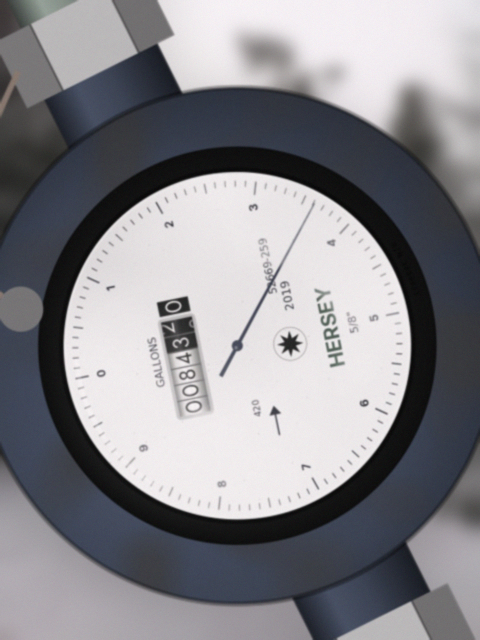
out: 84323.6 gal
